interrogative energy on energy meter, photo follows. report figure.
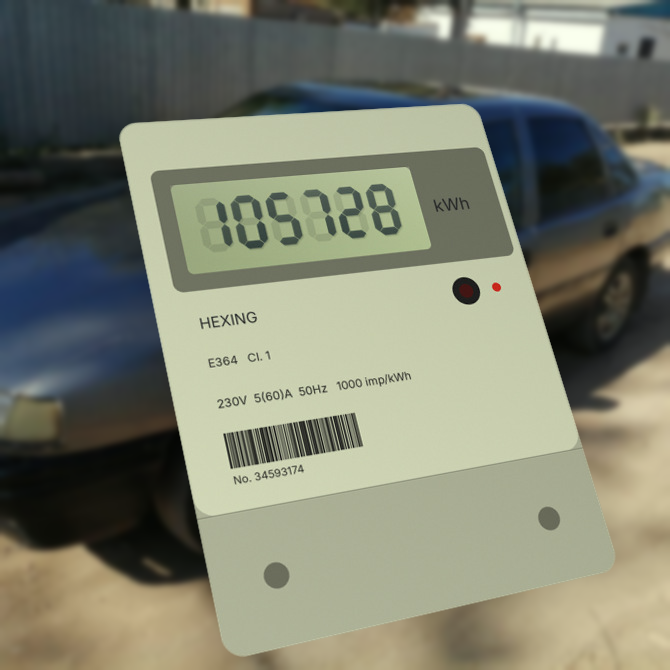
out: 105728 kWh
